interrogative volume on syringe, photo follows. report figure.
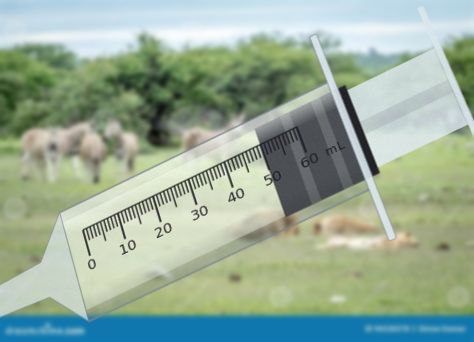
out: 50 mL
